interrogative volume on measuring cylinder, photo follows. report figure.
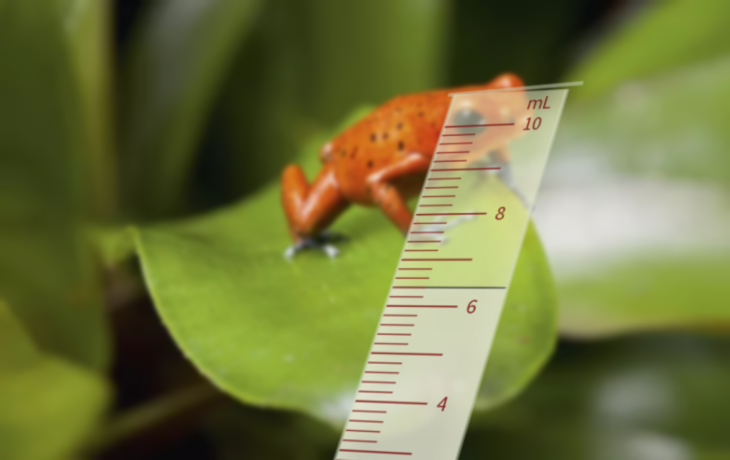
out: 6.4 mL
